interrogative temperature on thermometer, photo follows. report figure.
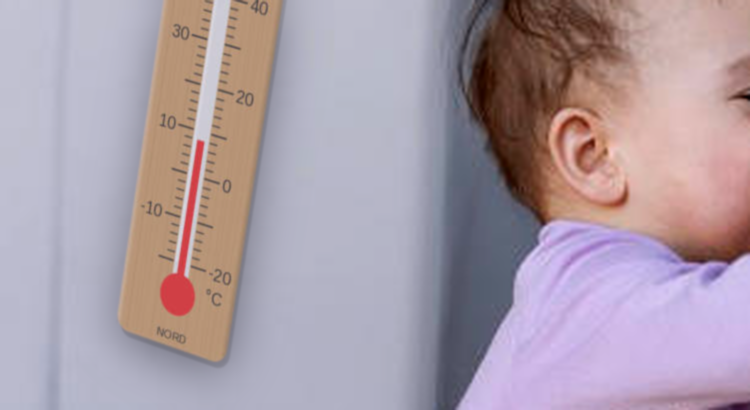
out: 8 °C
